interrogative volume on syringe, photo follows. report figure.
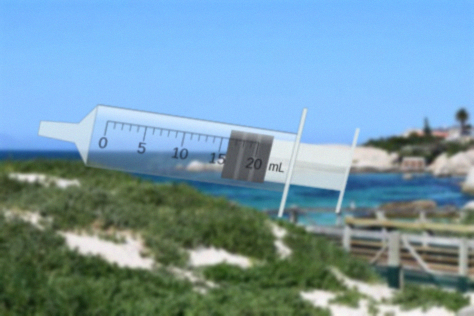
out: 16 mL
